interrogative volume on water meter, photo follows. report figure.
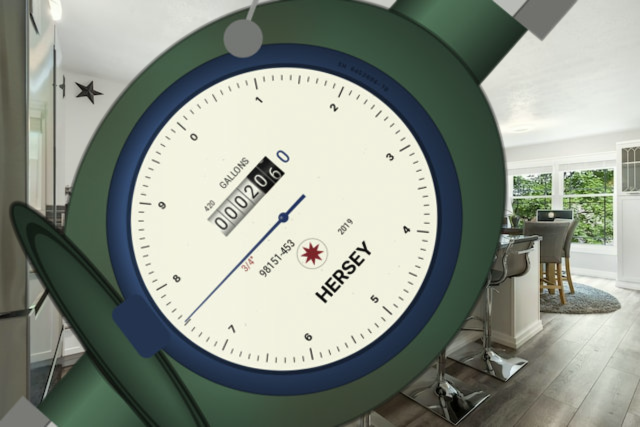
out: 2057.5 gal
